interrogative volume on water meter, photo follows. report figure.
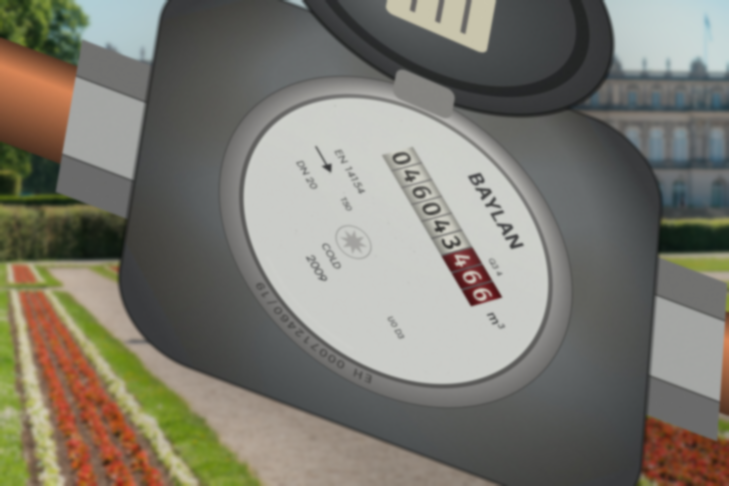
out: 46043.466 m³
